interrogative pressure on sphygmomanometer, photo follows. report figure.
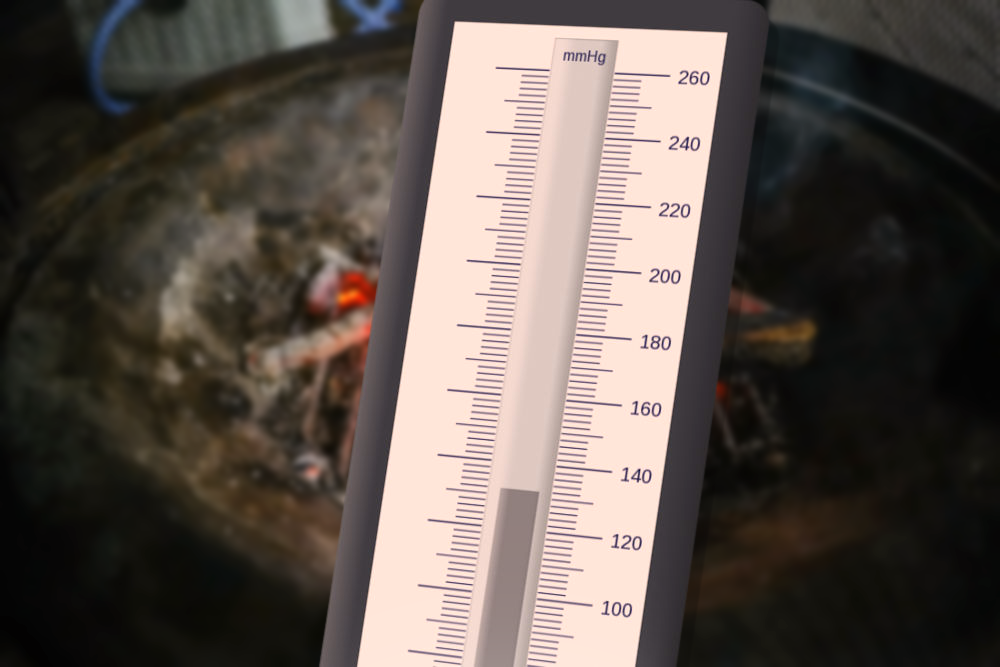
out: 132 mmHg
